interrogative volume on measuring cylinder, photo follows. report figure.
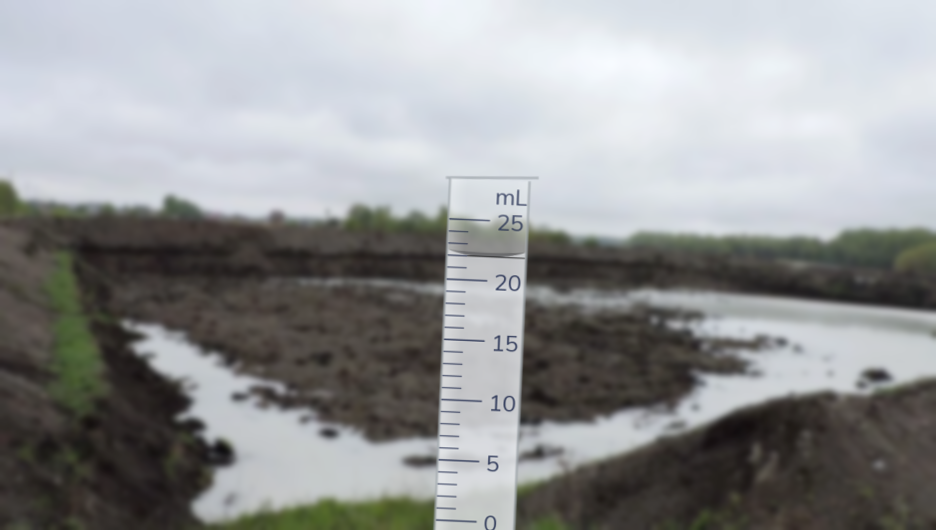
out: 22 mL
